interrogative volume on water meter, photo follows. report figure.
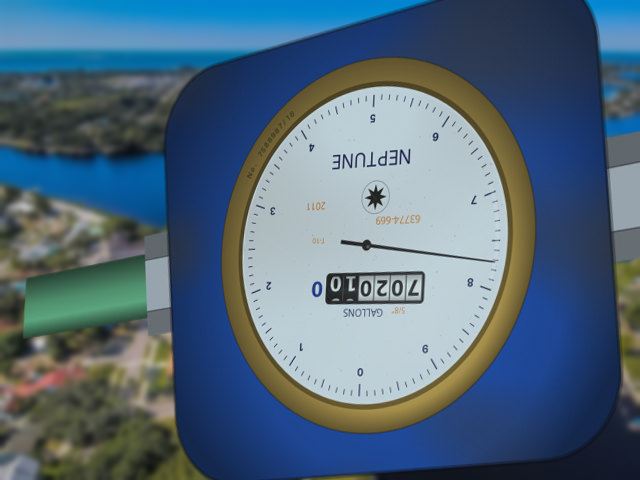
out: 7020097.7 gal
